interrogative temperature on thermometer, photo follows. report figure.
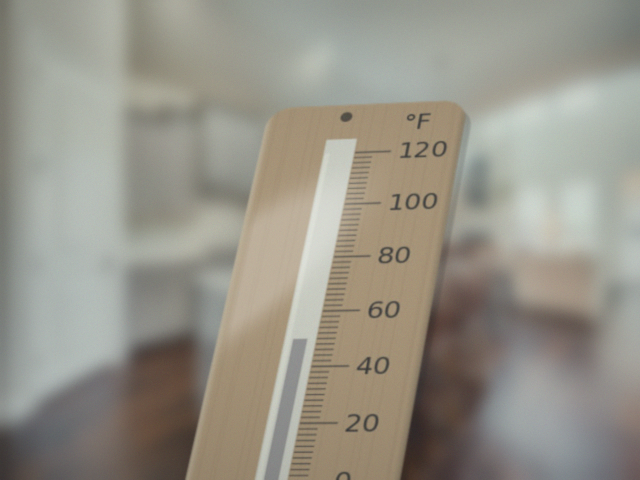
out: 50 °F
